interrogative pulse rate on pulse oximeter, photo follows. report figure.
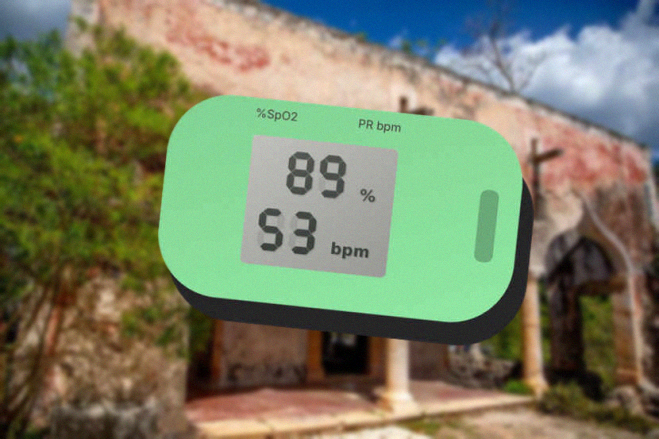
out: 53 bpm
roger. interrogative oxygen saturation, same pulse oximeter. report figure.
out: 89 %
